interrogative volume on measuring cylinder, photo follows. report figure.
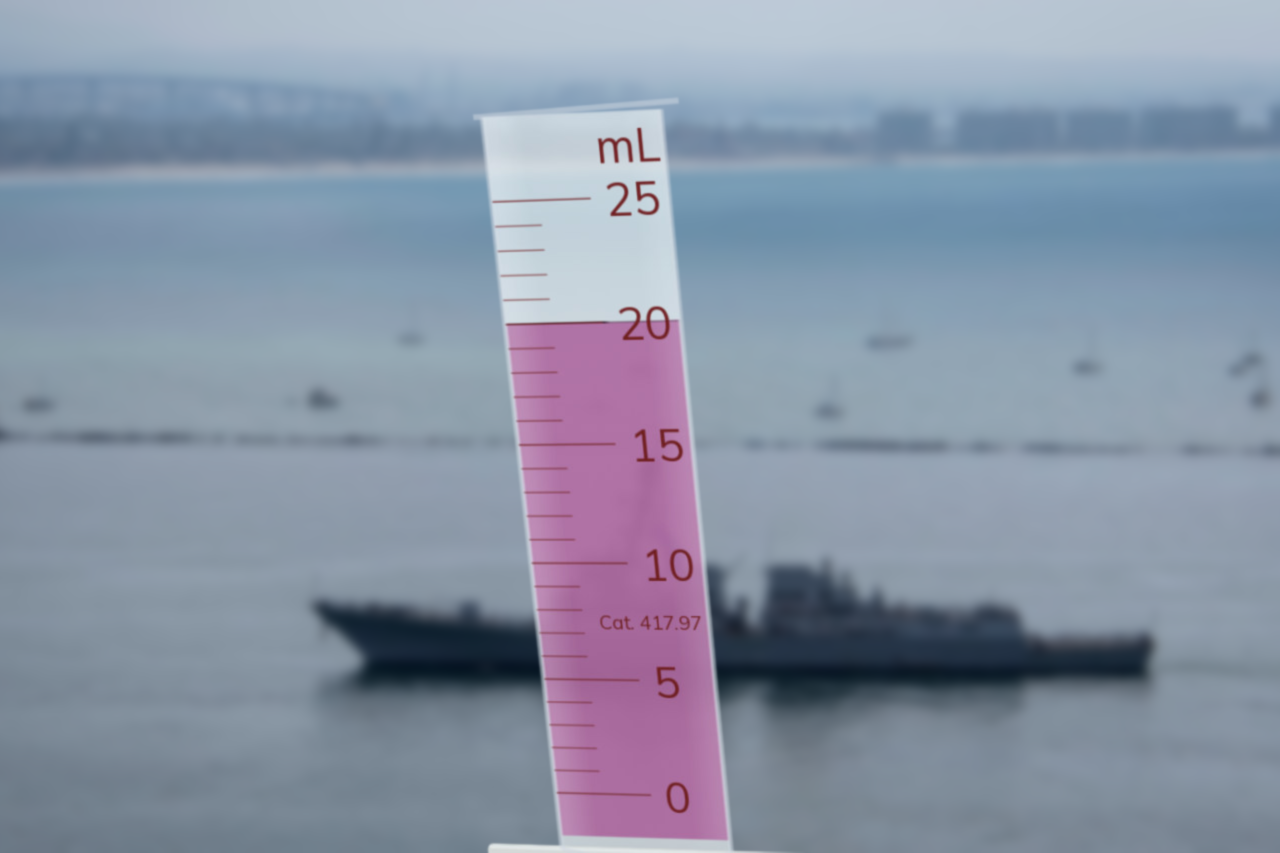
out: 20 mL
